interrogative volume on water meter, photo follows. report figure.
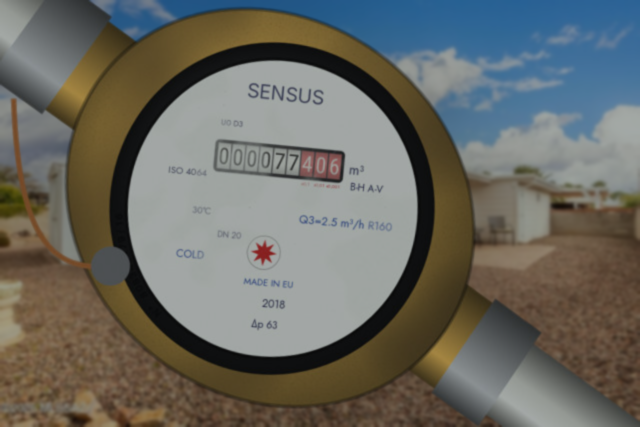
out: 77.406 m³
